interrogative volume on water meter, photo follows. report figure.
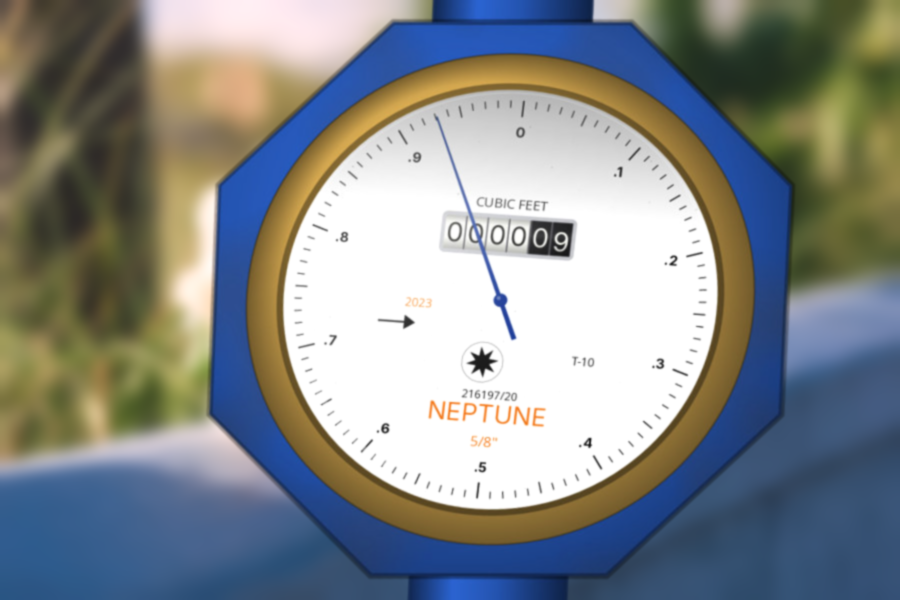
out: 8.93 ft³
